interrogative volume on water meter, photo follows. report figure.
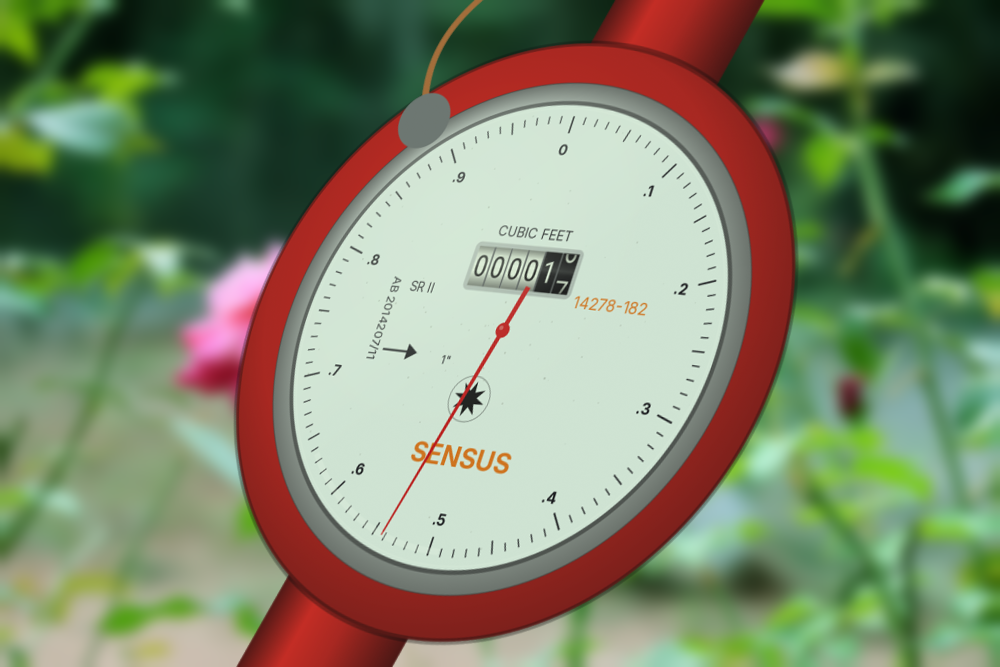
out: 16.54 ft³
